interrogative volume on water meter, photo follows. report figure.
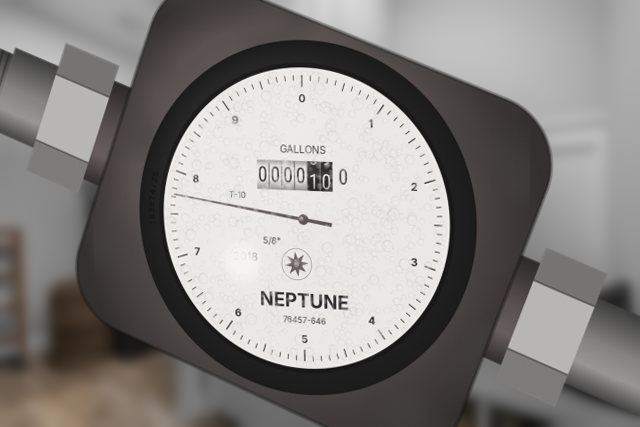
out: 97.7 gal
